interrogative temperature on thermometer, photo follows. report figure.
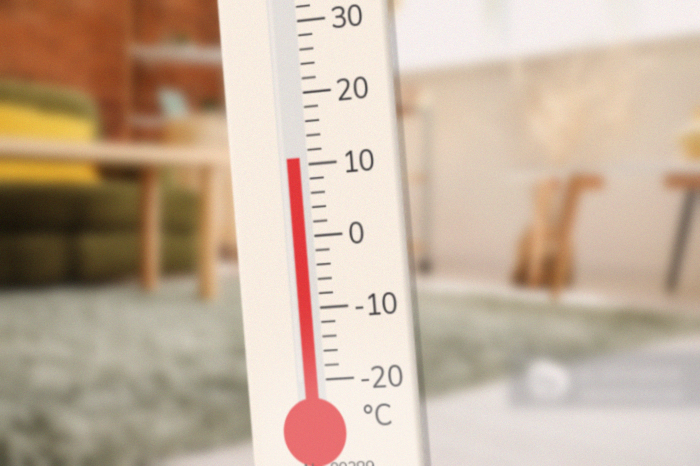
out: 11 °C
